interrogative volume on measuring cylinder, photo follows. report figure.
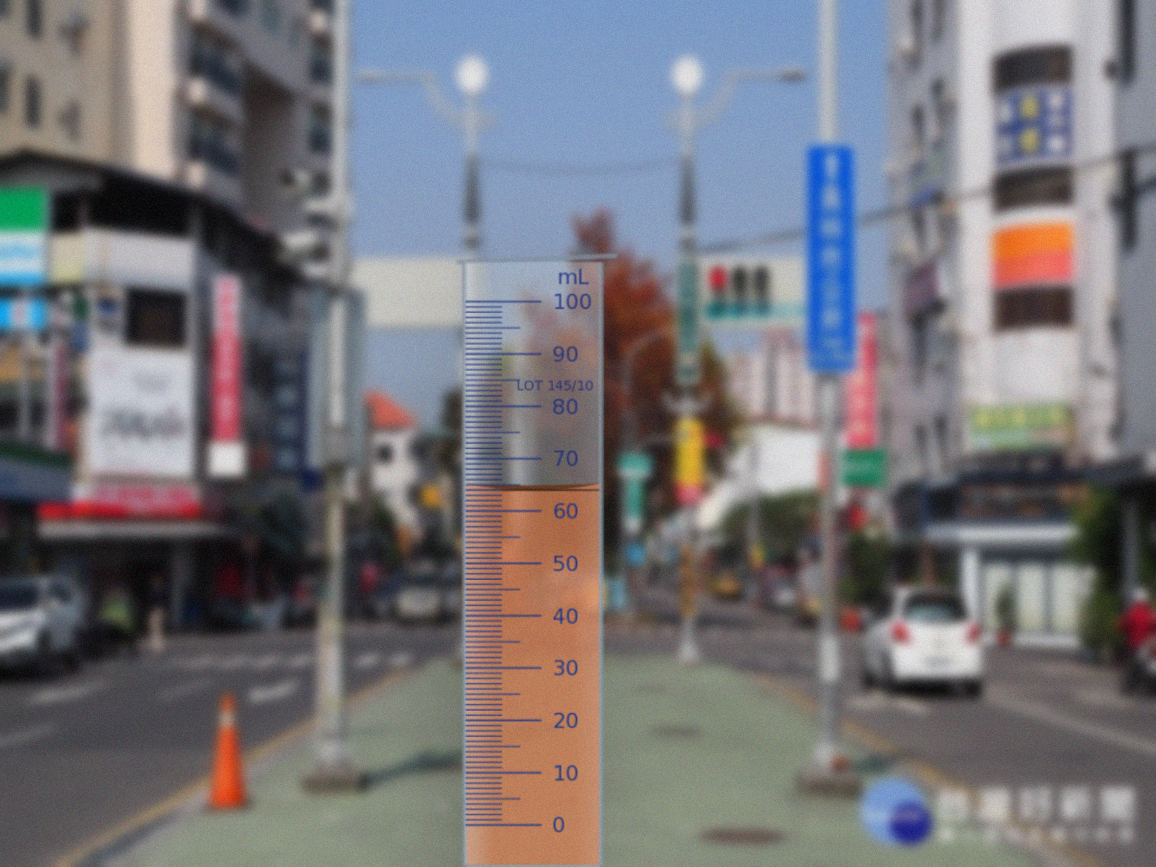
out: 64 mL
